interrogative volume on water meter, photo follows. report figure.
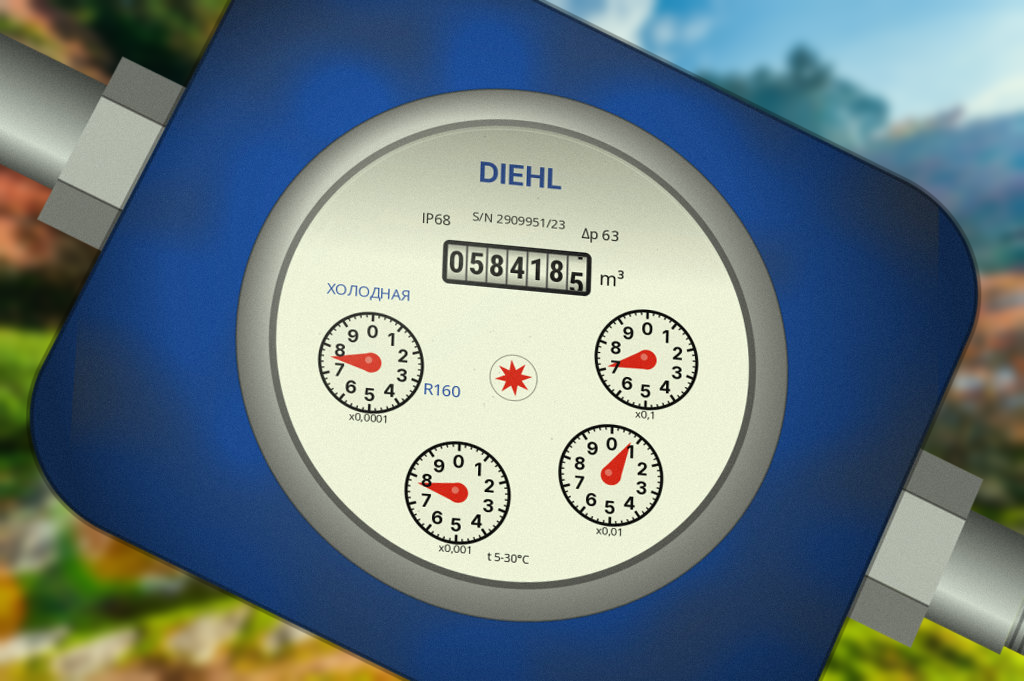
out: 584184.7077 m³
